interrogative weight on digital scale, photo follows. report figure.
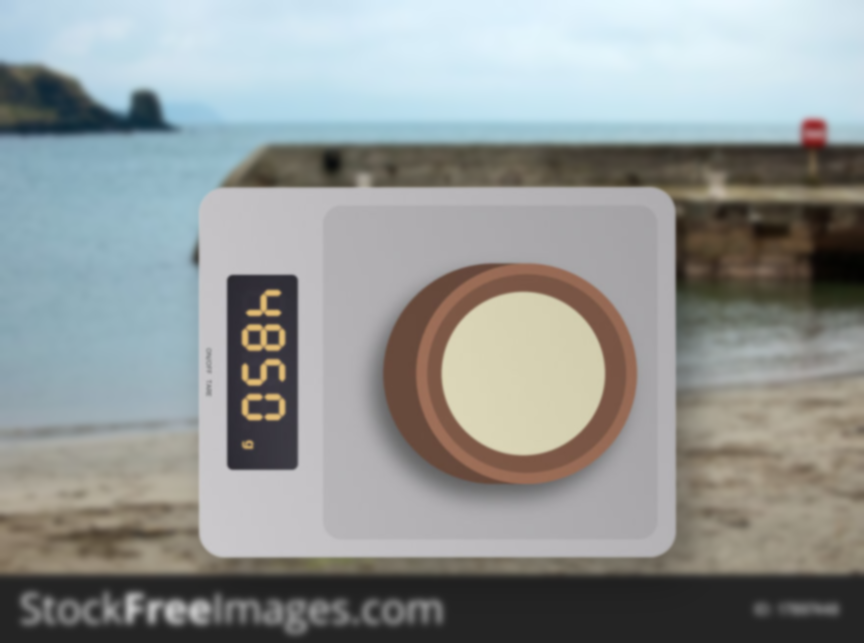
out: 4850 g
